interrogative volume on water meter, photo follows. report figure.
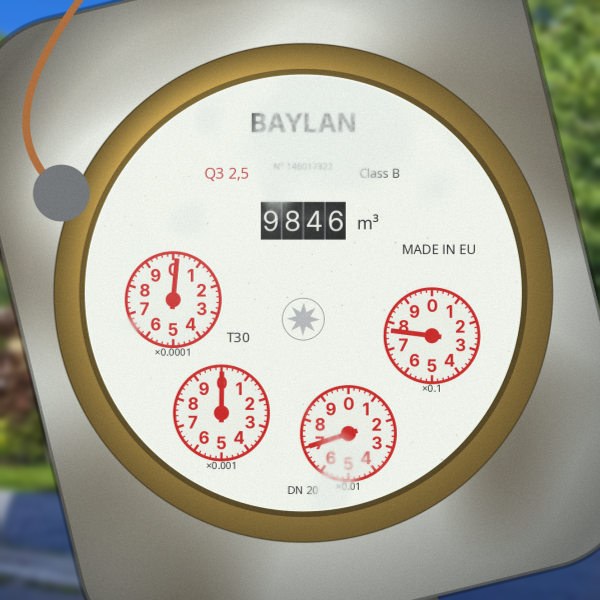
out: 9846.7700 m³
